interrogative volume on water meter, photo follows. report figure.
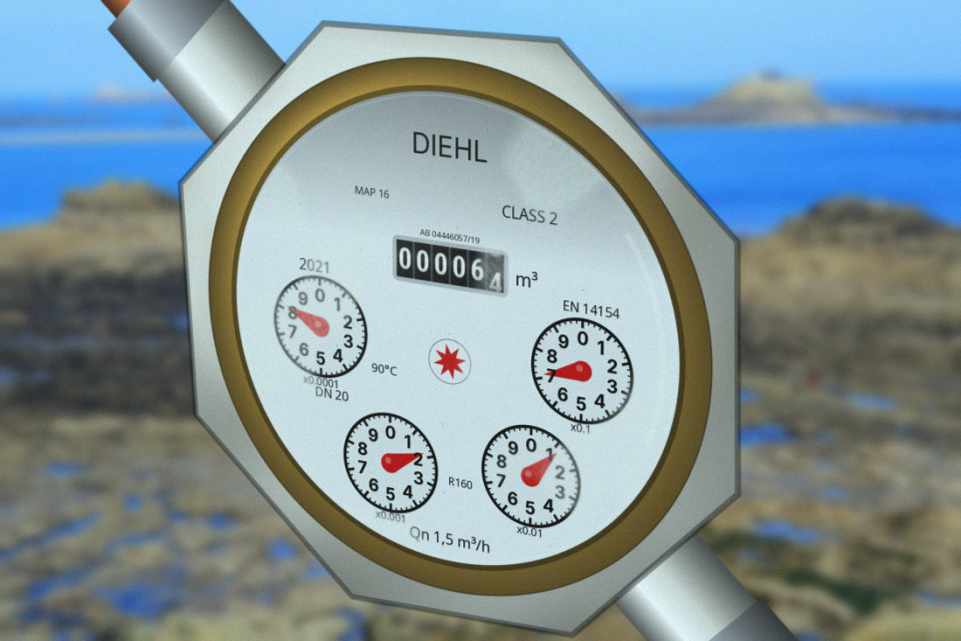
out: 63.7118 m³
